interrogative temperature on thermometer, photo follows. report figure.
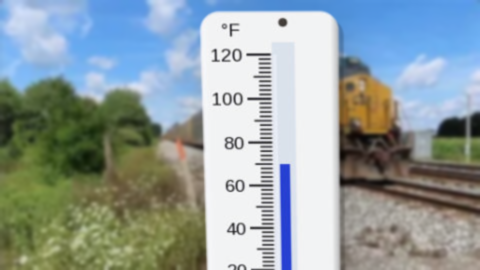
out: 70 °F
